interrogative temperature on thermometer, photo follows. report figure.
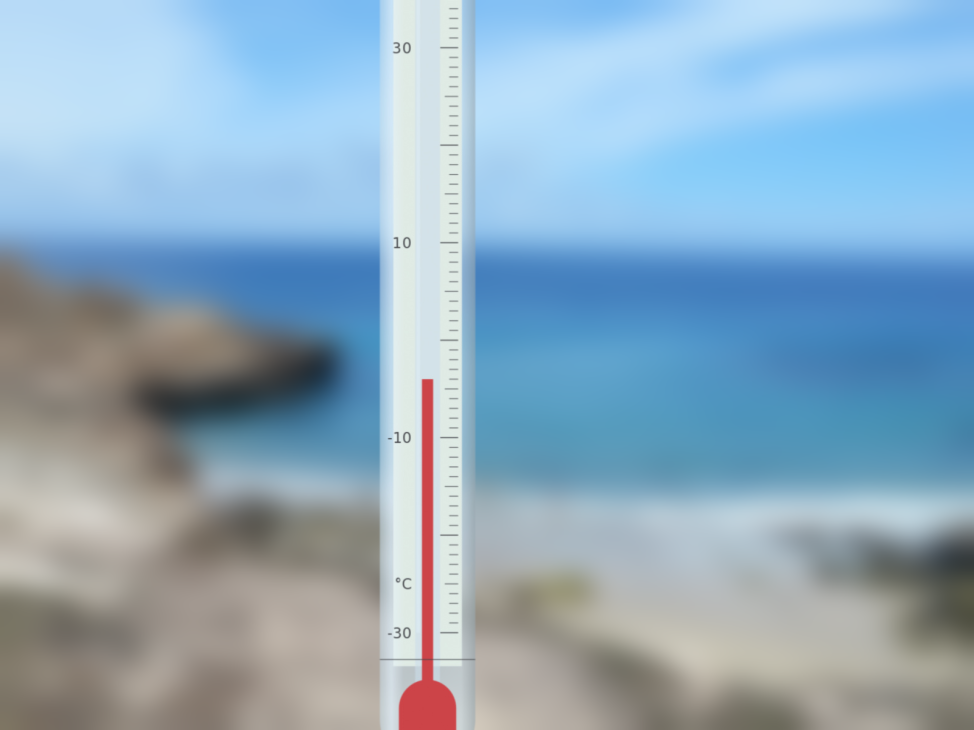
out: -4 °C
